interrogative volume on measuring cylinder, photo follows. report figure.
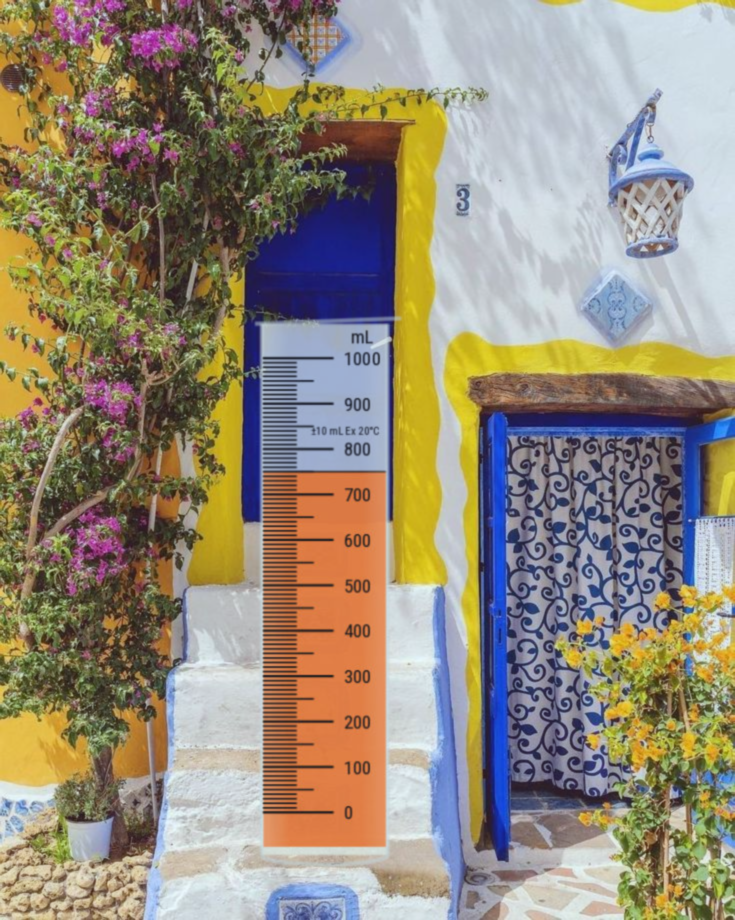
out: 750 mL
